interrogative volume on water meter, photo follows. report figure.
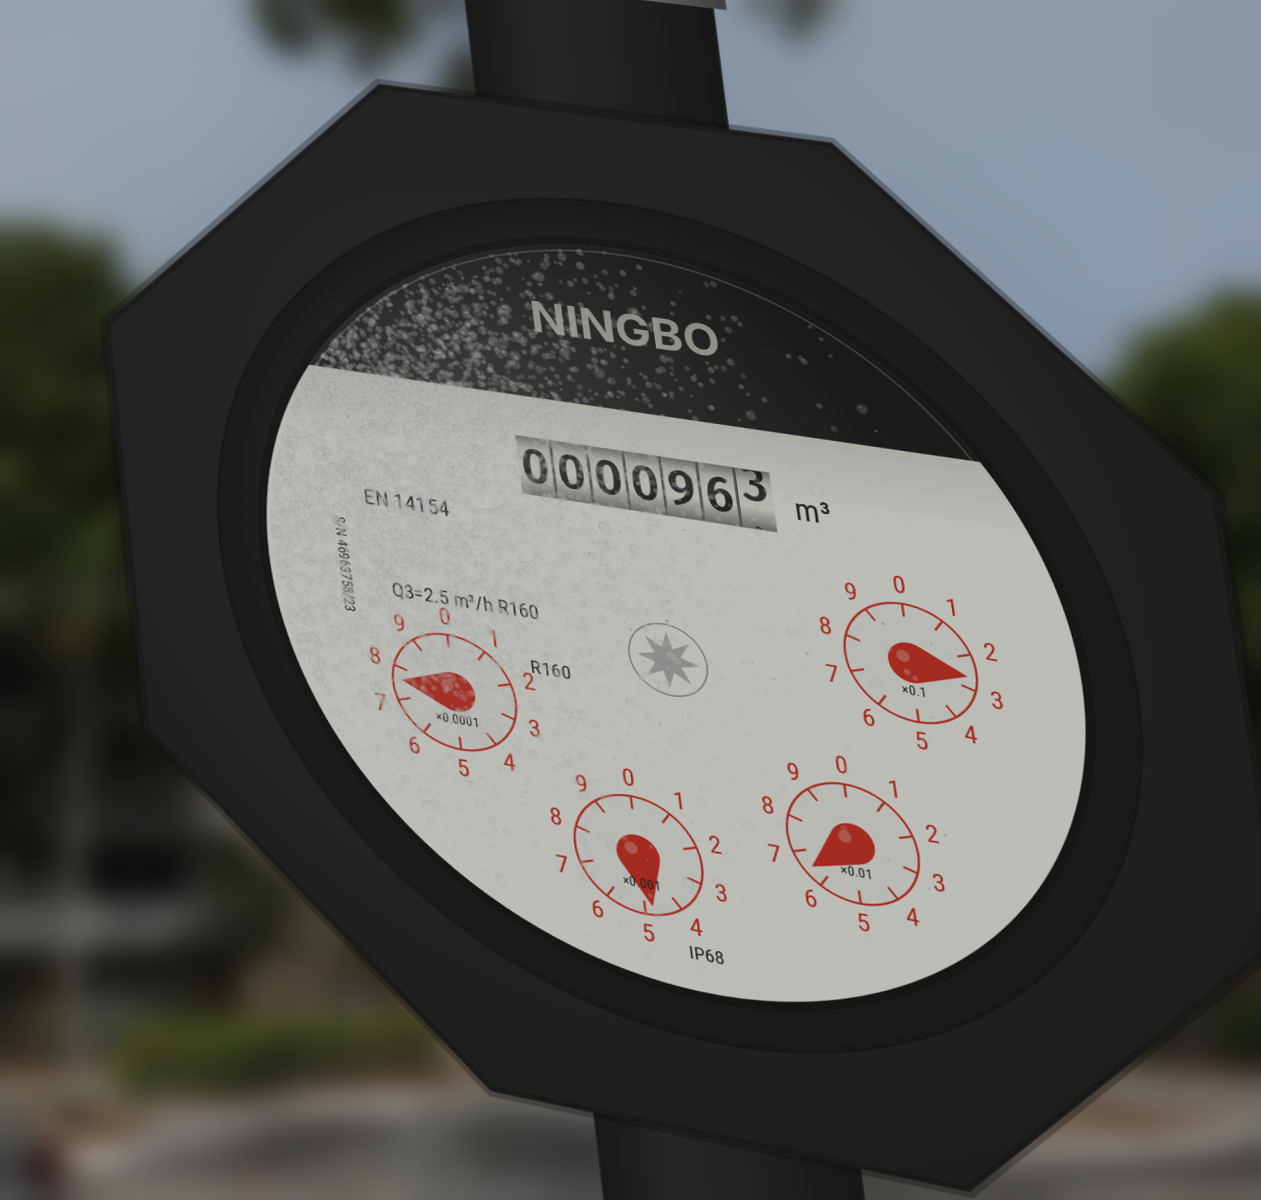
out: 963.2647 m³
